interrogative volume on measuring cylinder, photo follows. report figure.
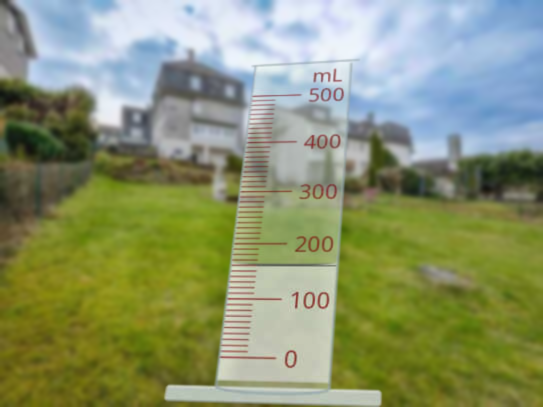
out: 160 mL
